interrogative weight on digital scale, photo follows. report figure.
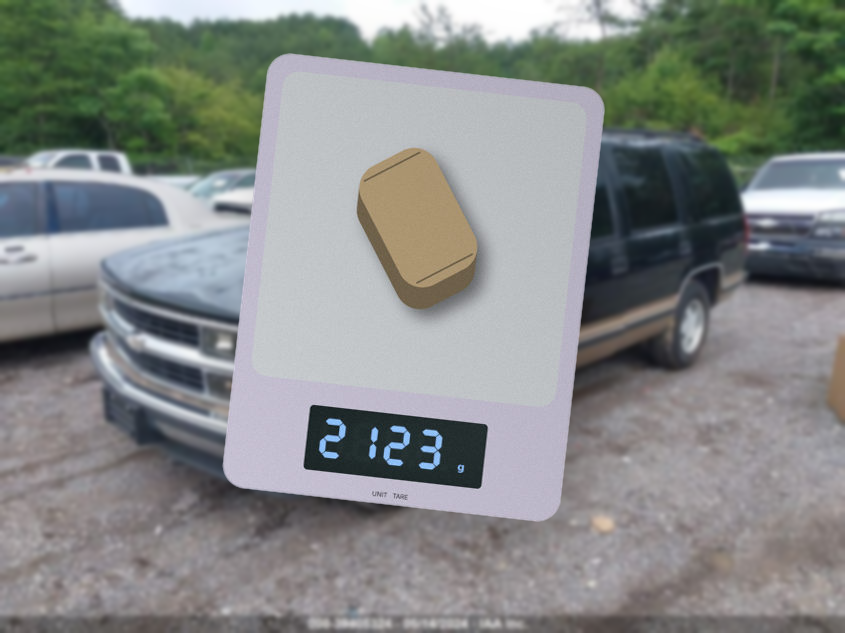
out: 2123 g
